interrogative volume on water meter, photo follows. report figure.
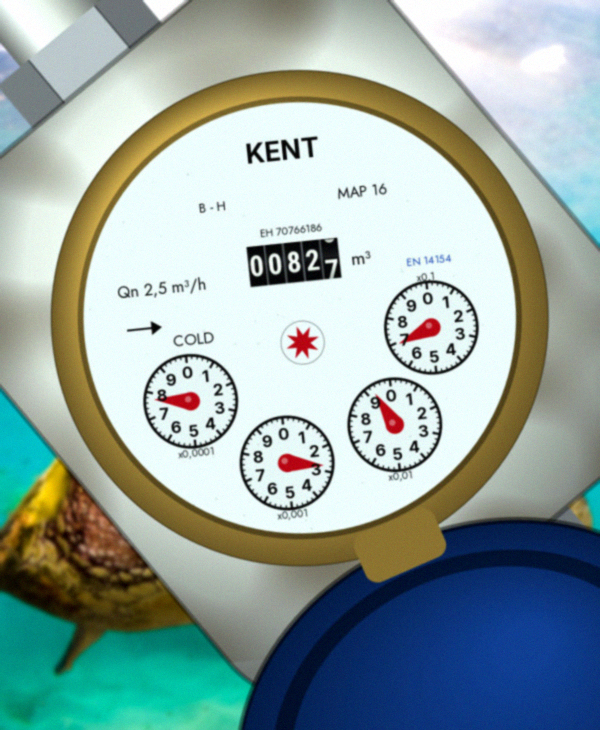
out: 826.6927 m³
